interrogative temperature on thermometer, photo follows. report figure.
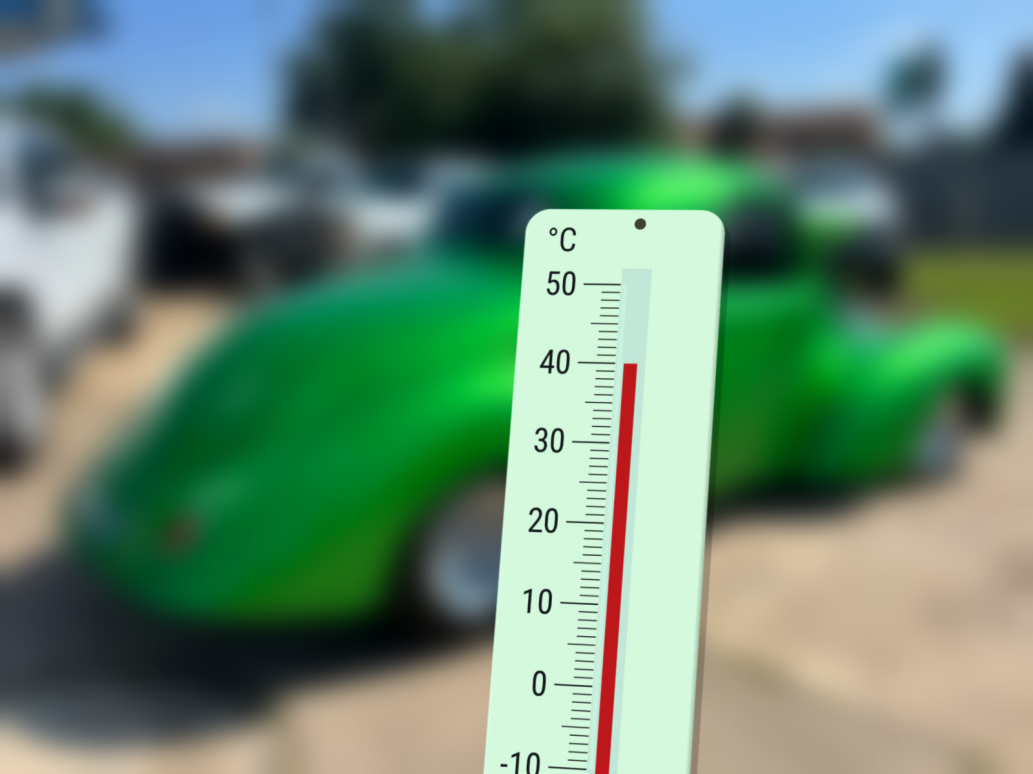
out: 40 °C
